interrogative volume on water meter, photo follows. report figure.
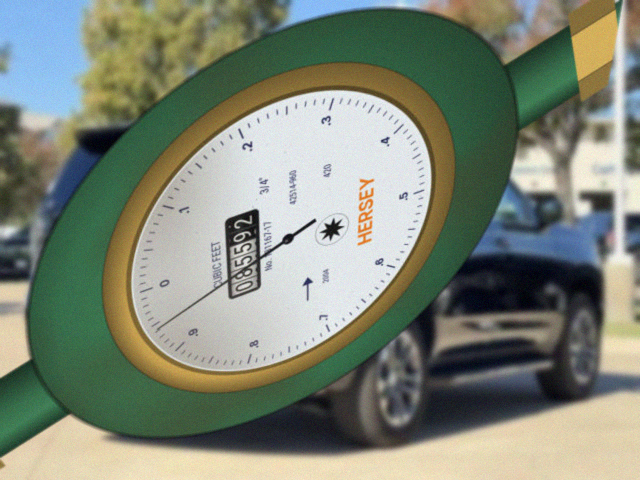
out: 85591.94 ft³
